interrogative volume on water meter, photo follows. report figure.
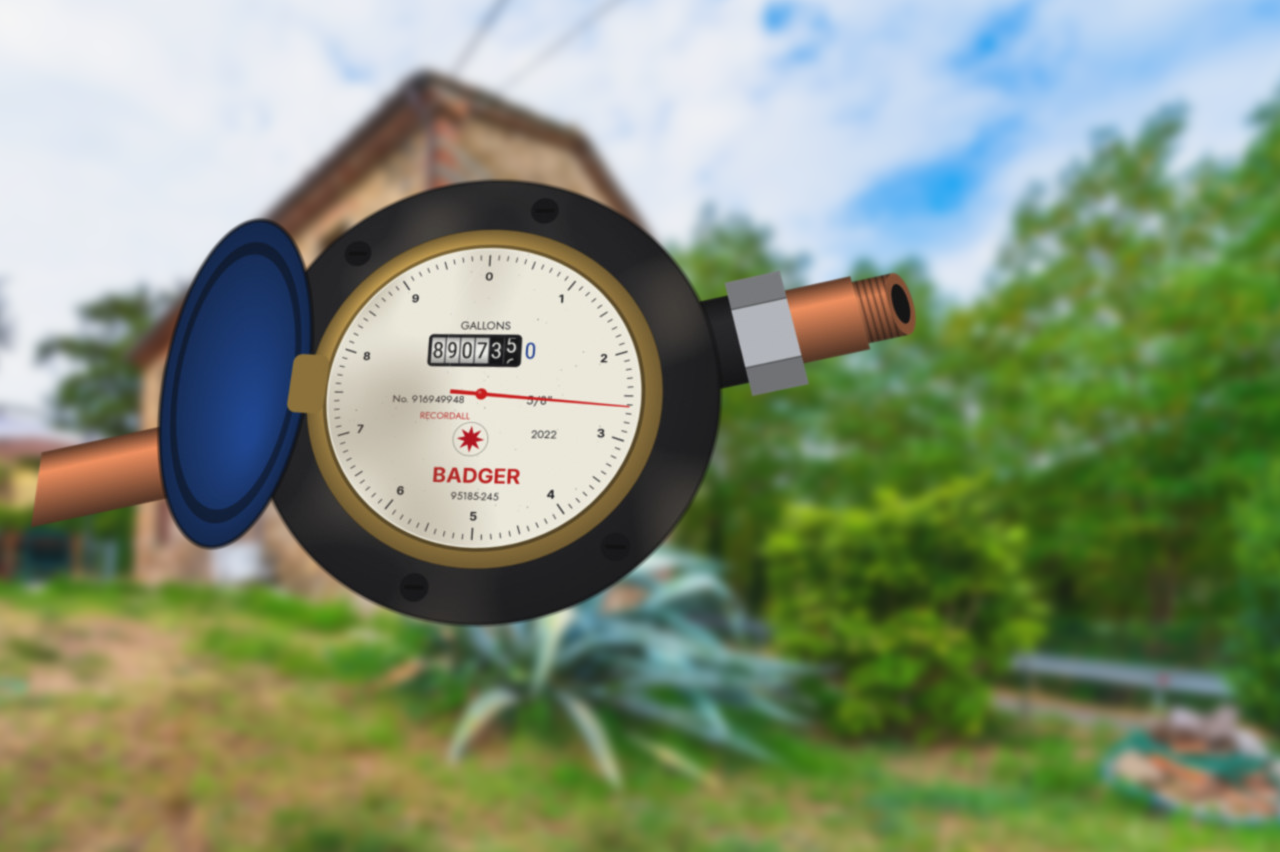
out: 8907352.6 gal
